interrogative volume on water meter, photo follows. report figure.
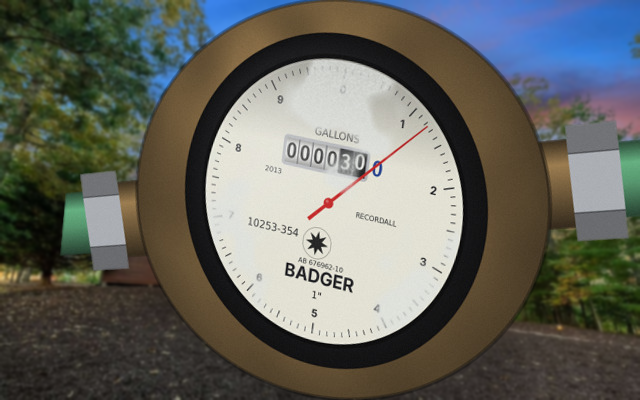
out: 301.2 gal
